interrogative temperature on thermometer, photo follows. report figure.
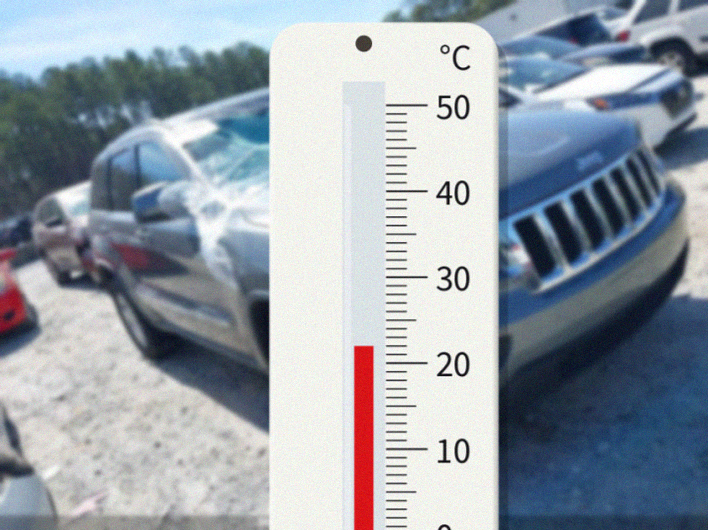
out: 22 °C
